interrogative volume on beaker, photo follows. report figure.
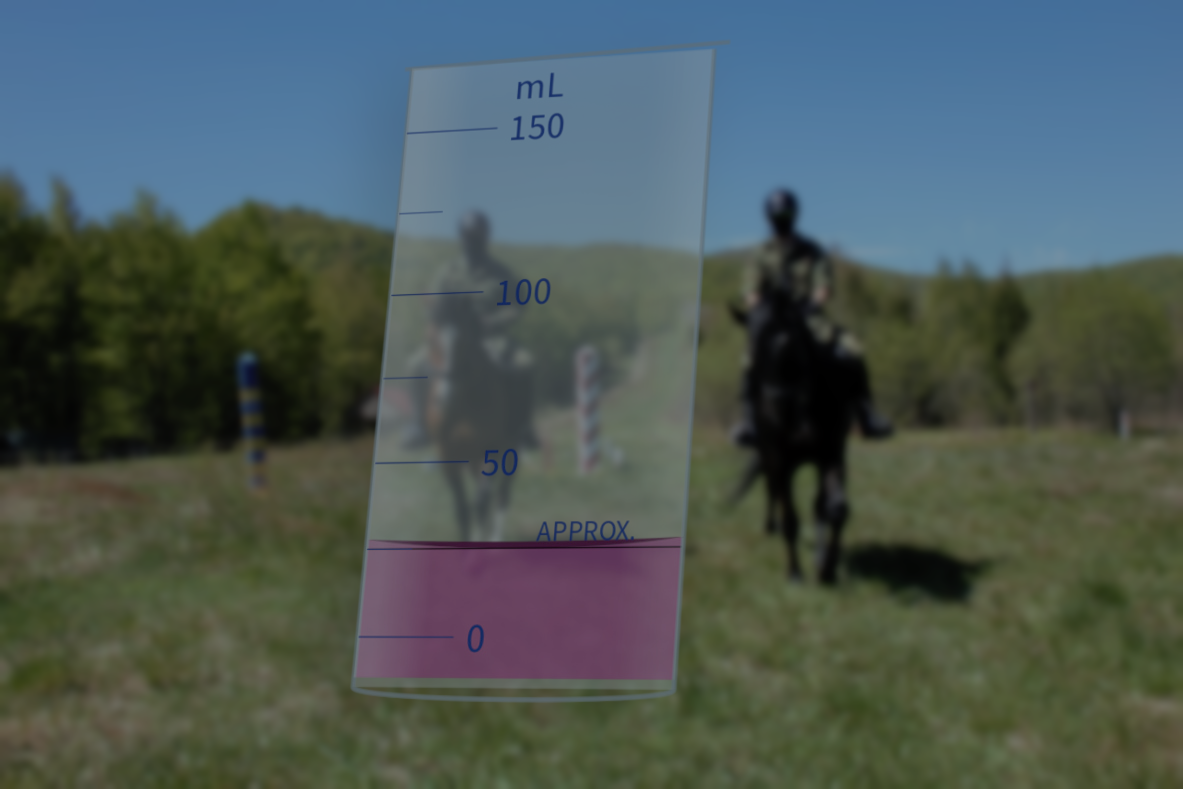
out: 25 mL
